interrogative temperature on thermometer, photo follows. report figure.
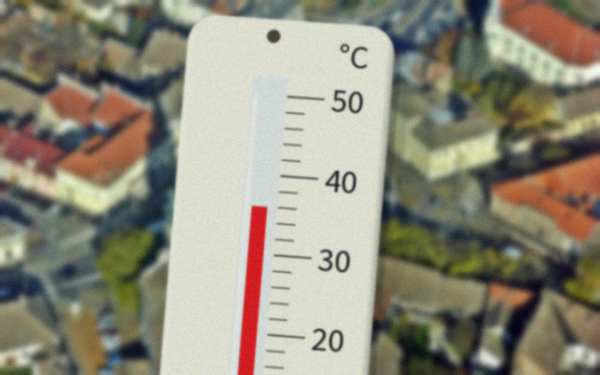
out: 36 °C
